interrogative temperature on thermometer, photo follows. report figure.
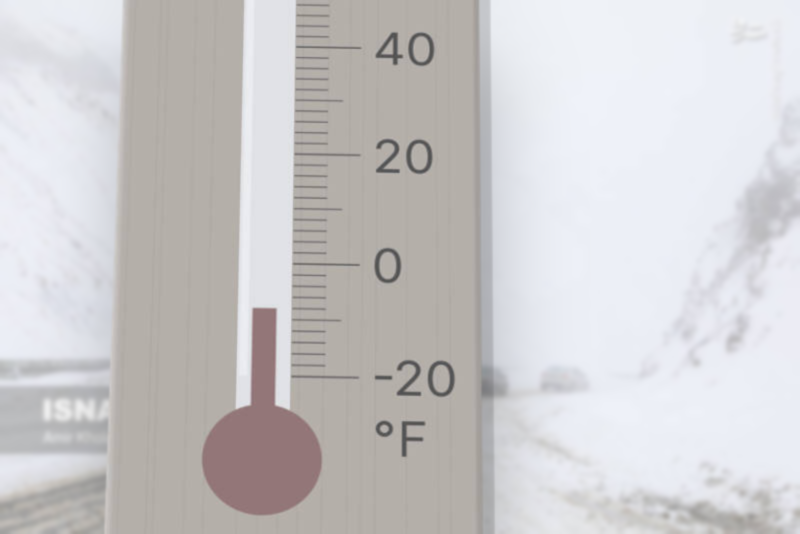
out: -8 °F
